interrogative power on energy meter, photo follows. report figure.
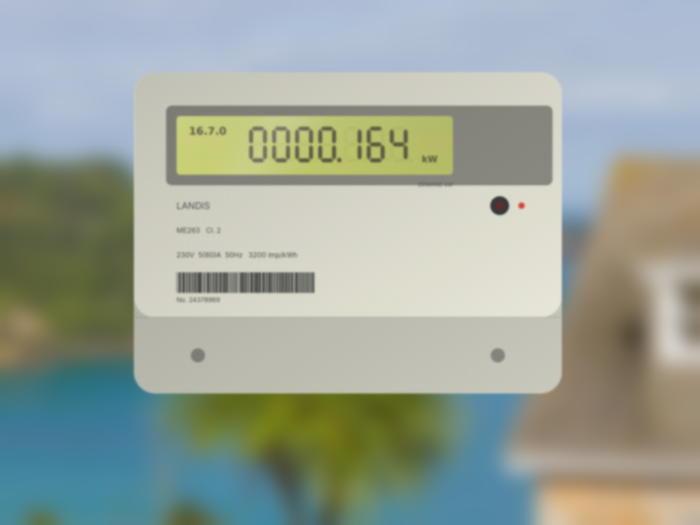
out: 0.164 kW
